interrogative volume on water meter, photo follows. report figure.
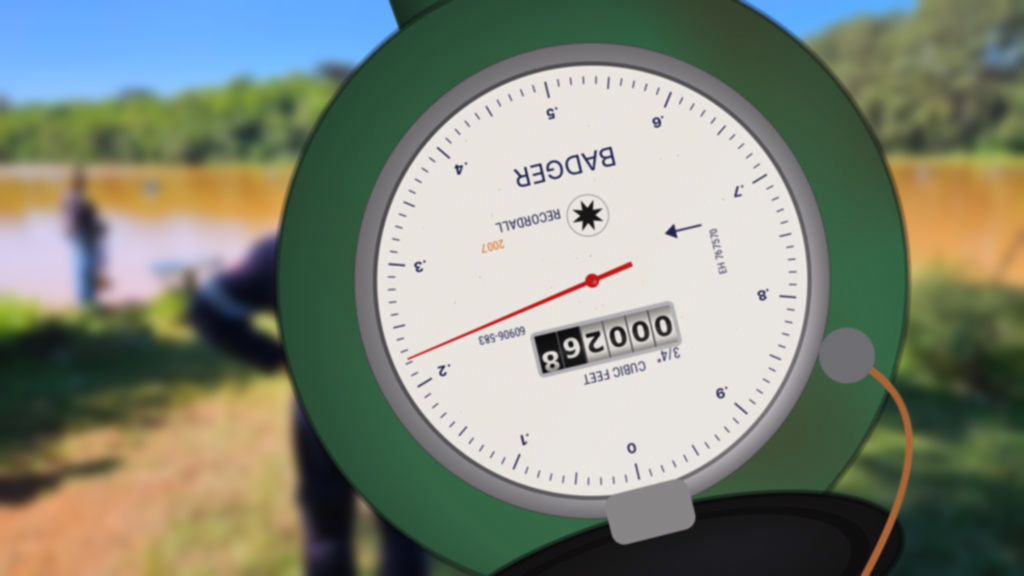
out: 268.22 ft³
